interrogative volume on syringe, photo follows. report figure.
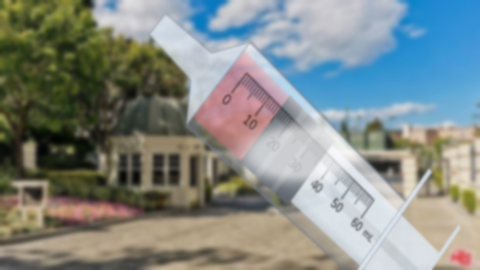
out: 15 mL
